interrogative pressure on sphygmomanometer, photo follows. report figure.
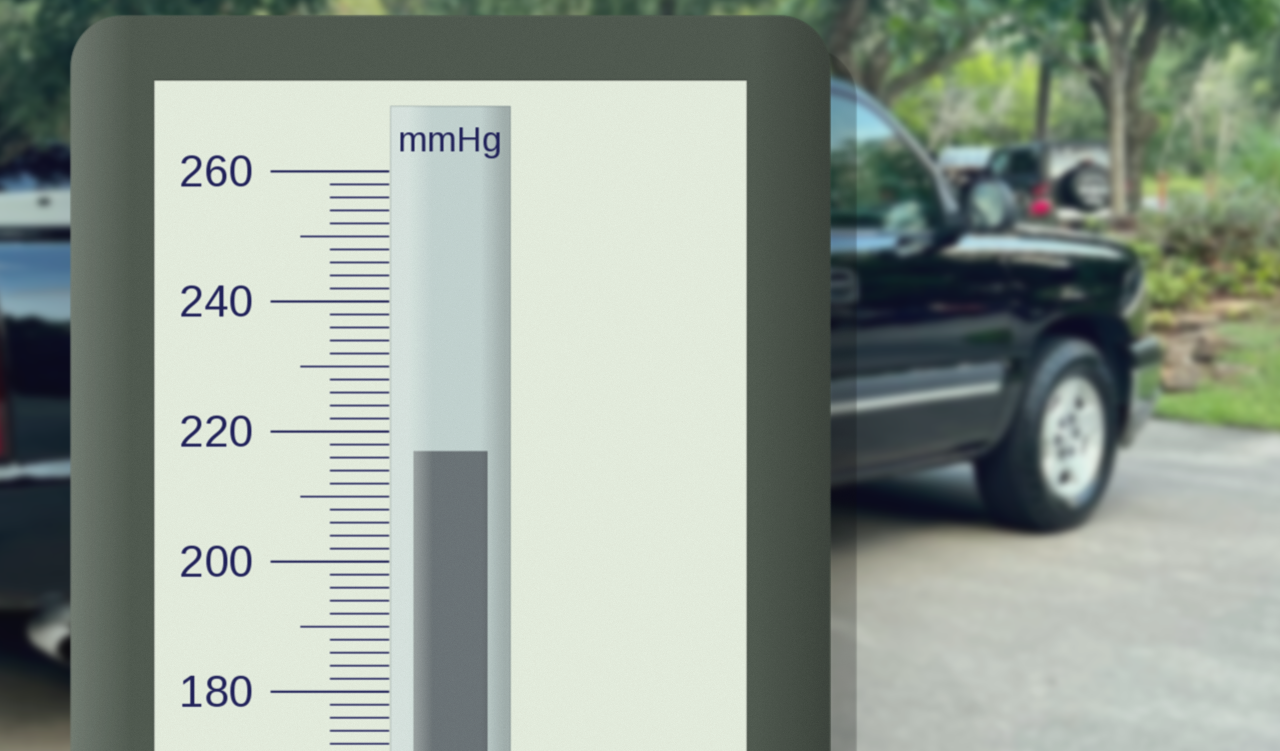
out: 217 mmHg
